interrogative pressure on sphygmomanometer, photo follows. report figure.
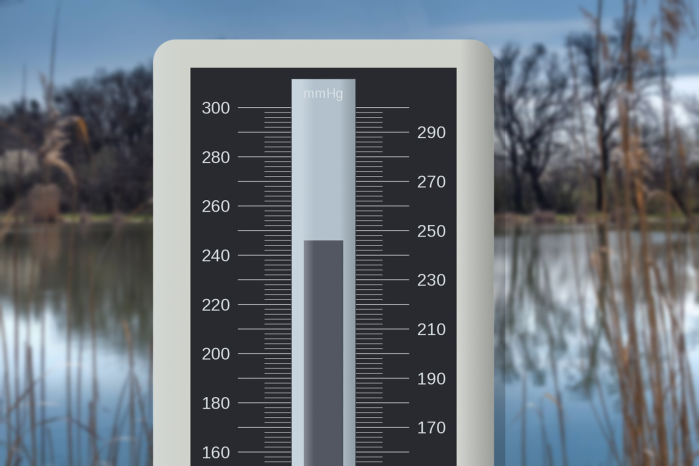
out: 246 mmHg
